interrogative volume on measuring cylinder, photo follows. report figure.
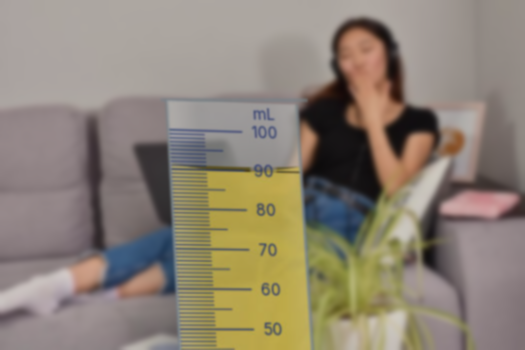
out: 90 mL
